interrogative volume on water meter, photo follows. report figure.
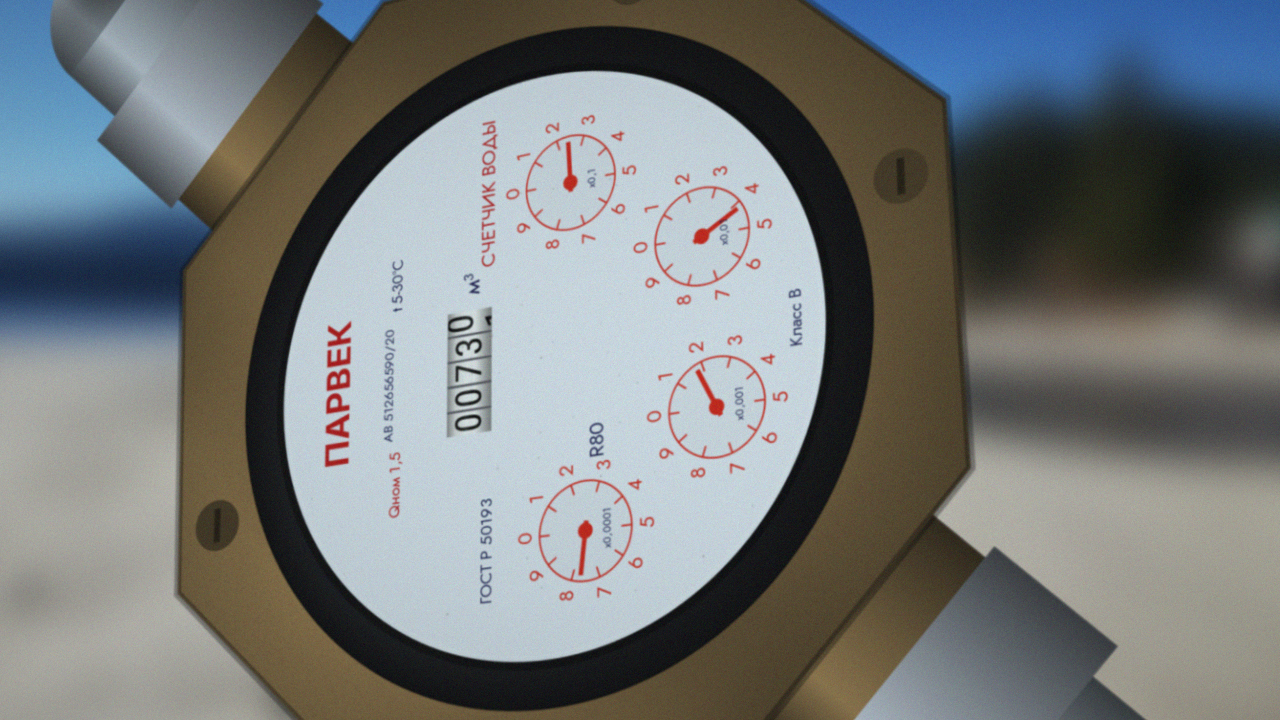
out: 730.2417 m³
